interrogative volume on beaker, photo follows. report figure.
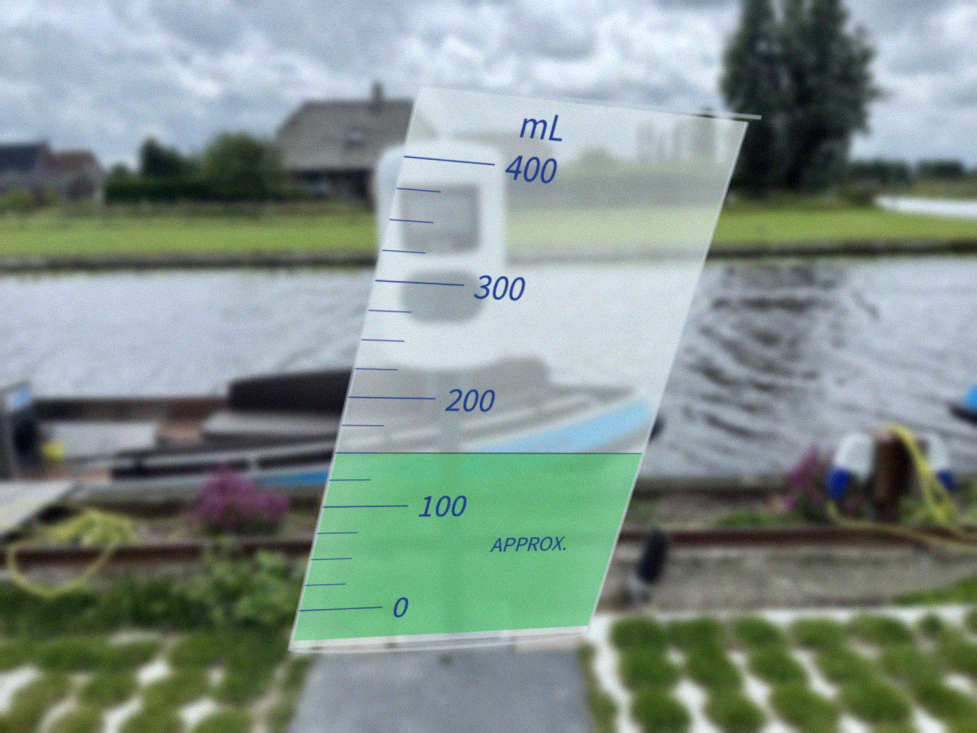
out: 150 mL
